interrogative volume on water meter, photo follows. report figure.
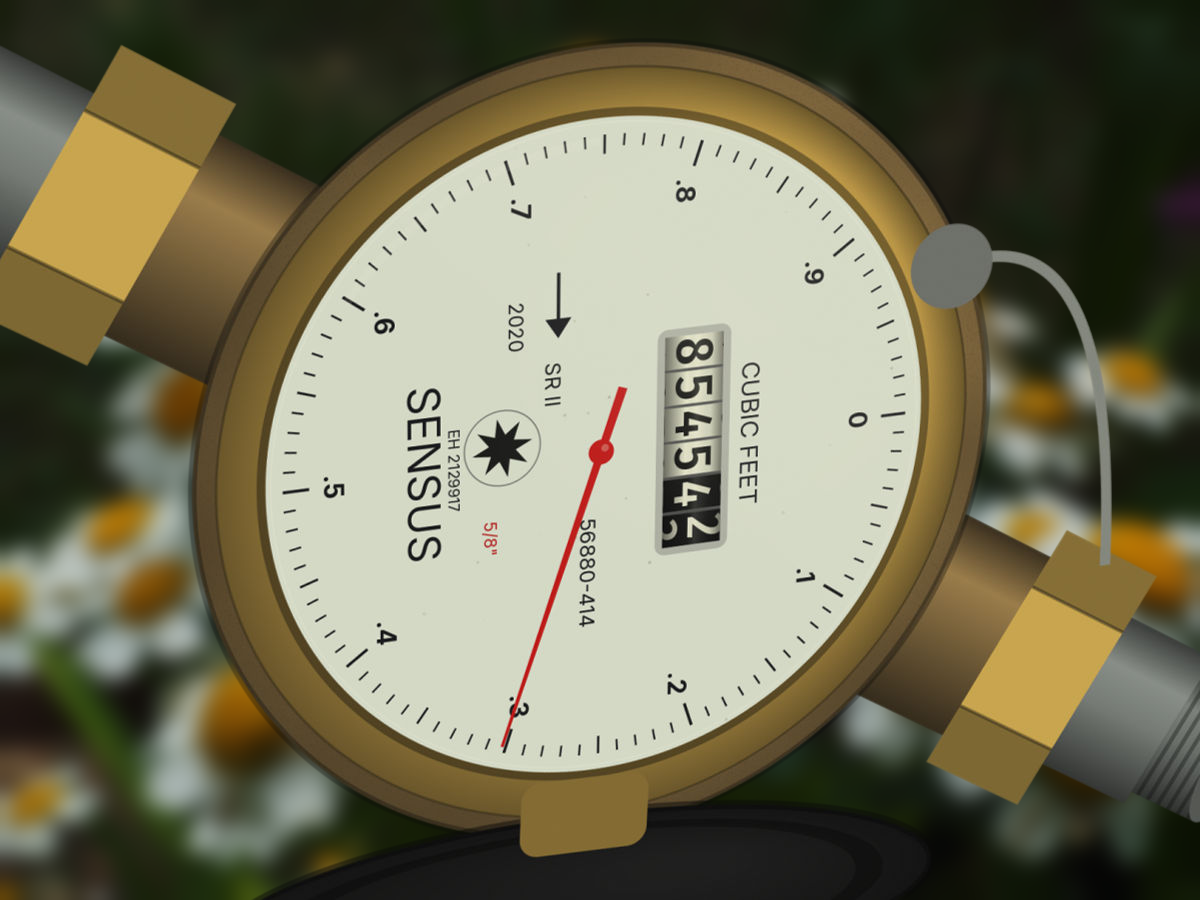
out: 854542.30 ft³
